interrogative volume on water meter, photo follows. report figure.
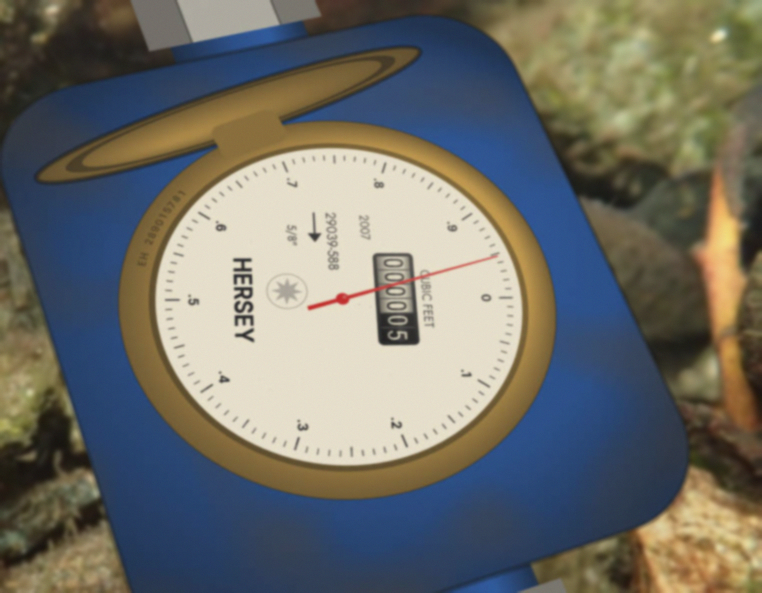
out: 4.95 ft³
